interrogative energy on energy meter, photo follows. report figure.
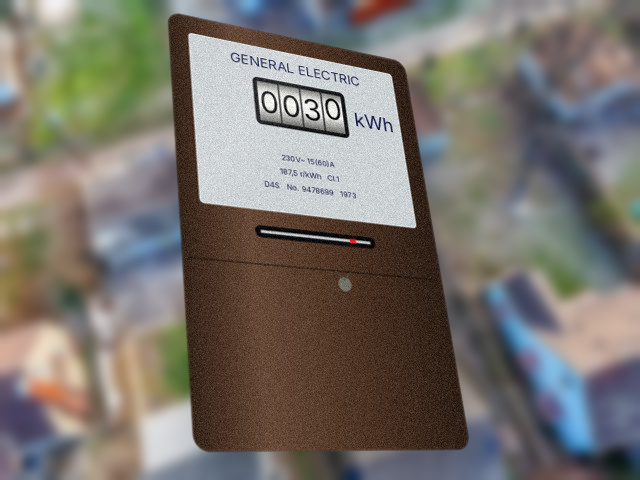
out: 30 kWh
